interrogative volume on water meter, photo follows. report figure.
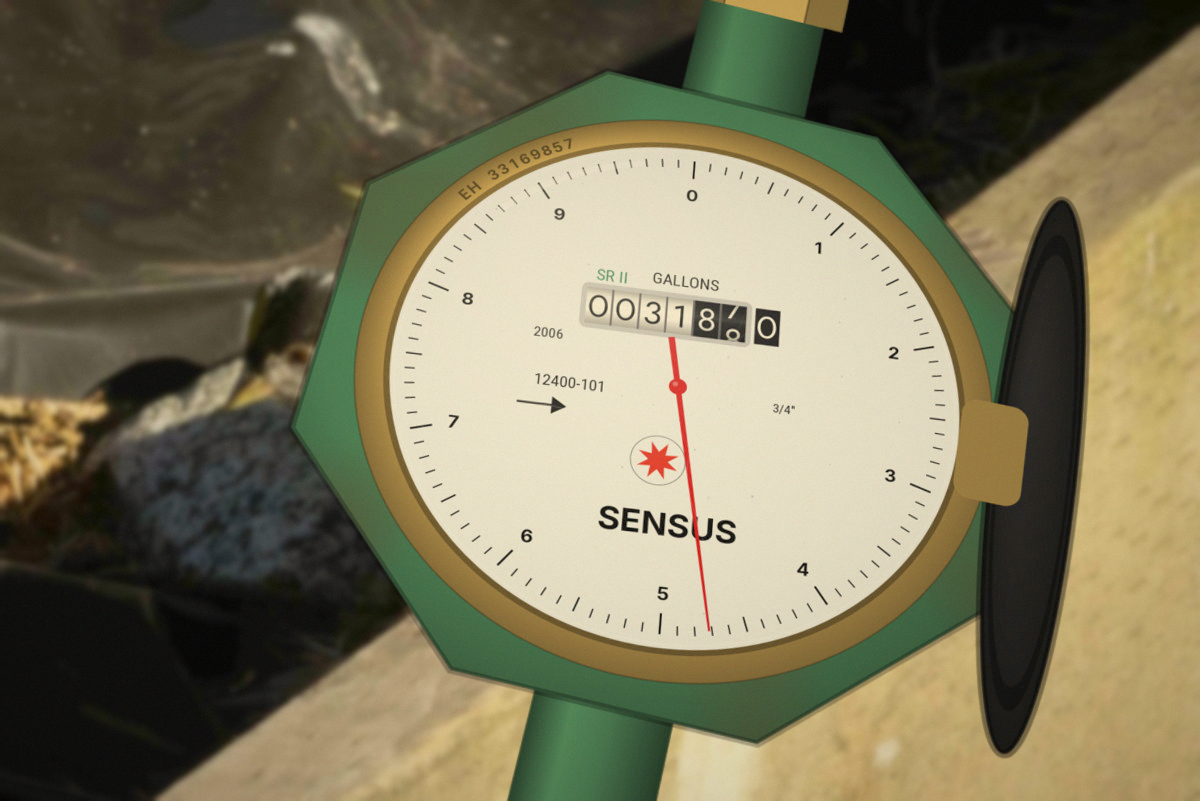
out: 31874.7 gal
